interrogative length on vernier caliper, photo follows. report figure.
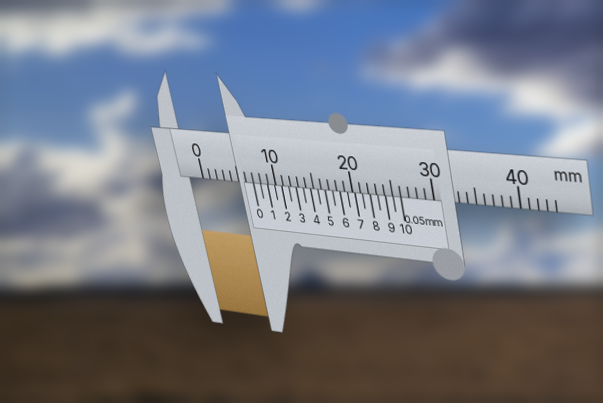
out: 7.0 mm
